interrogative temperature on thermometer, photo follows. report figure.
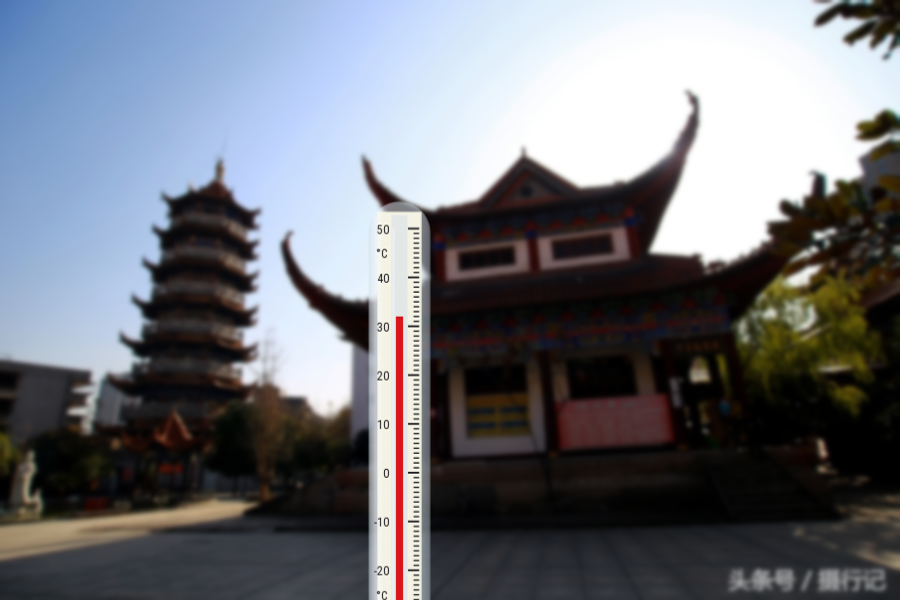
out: 32 °C
